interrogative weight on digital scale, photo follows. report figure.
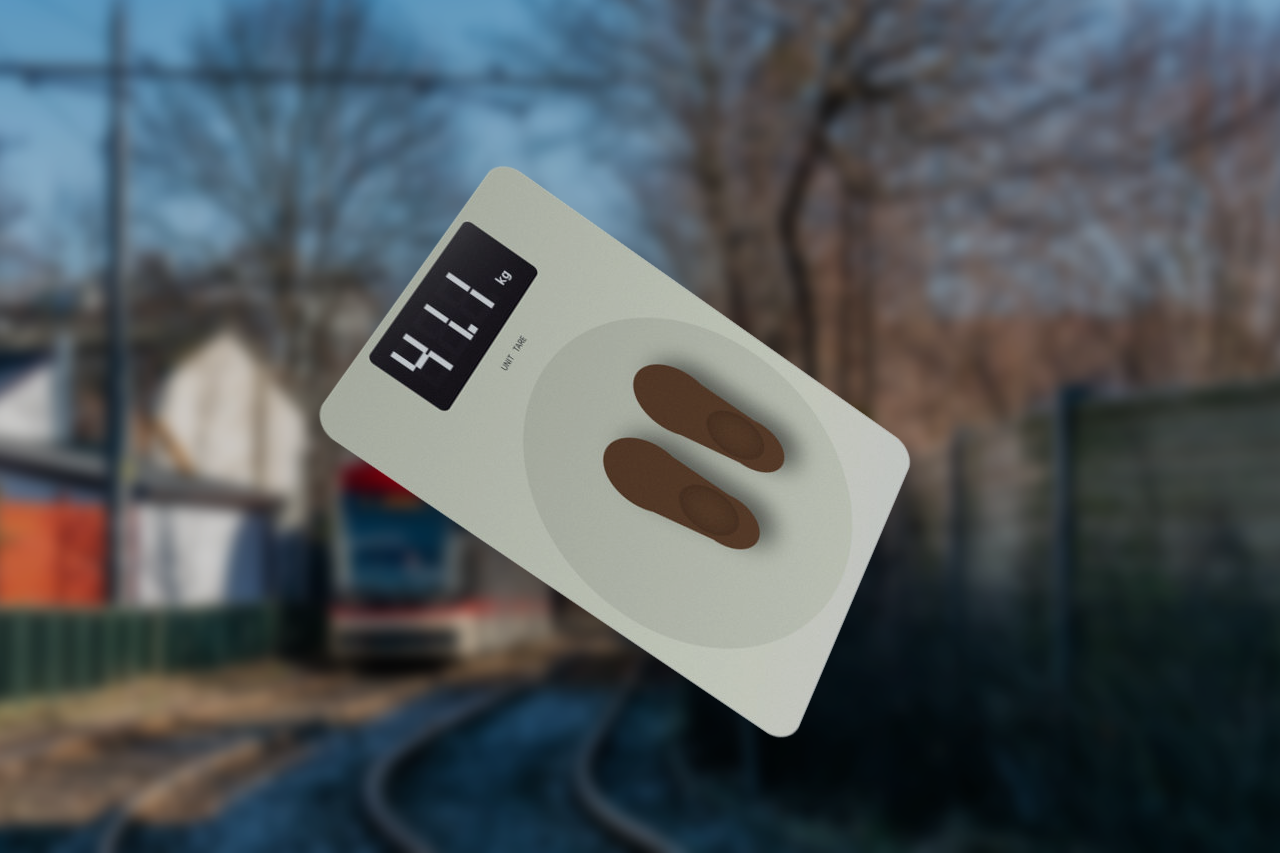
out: 41.1 kg
